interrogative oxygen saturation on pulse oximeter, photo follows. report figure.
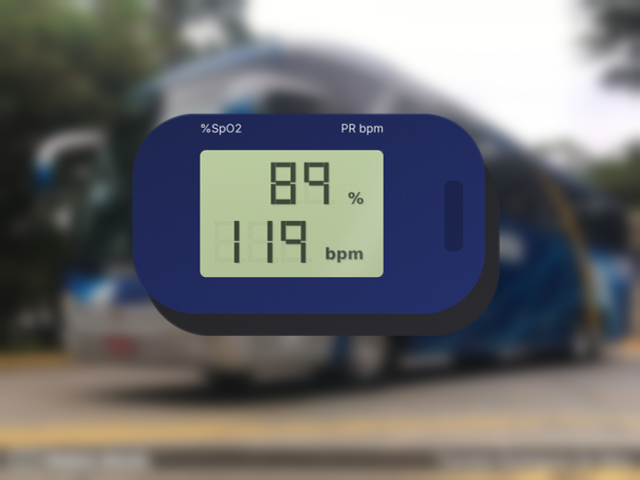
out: 89 %
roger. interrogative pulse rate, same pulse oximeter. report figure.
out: 119 bpm
